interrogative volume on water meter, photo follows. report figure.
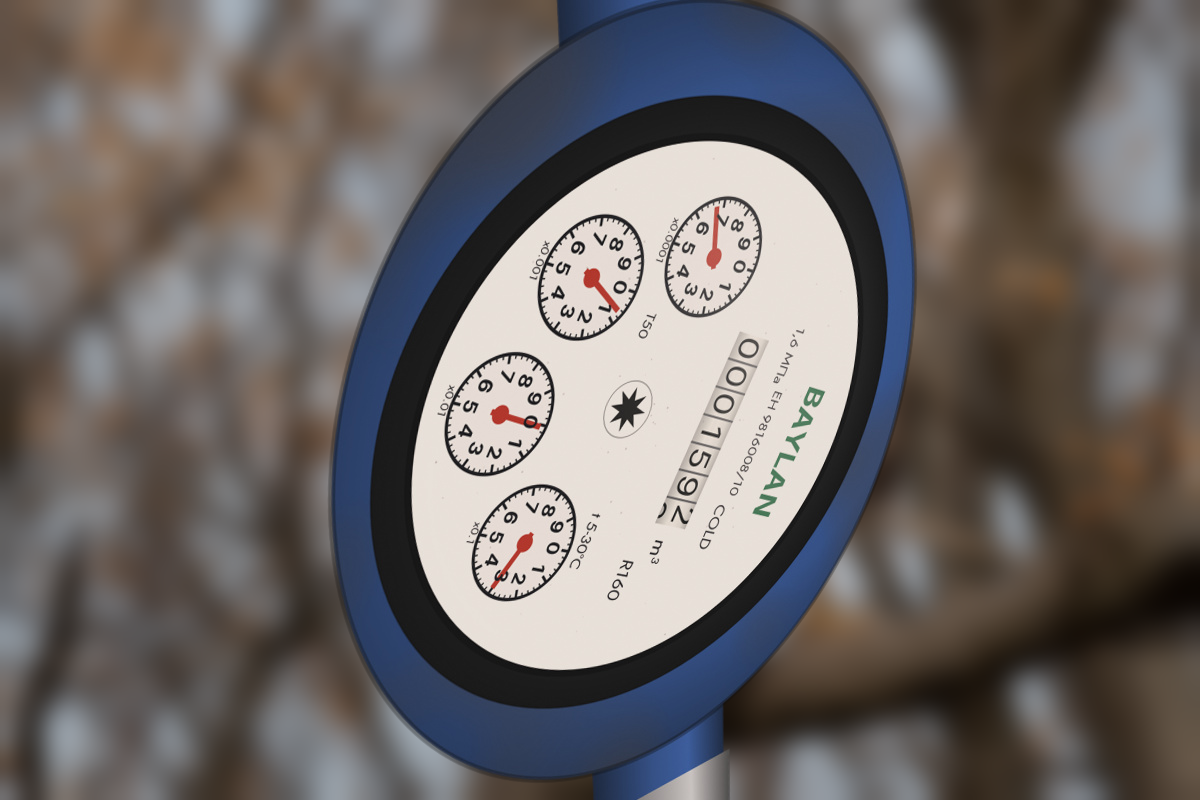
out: 1592.3006 m³
